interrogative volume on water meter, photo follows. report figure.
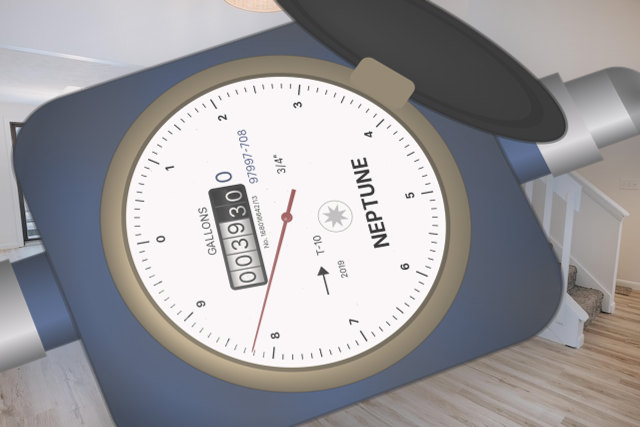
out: 39298.2 gal
